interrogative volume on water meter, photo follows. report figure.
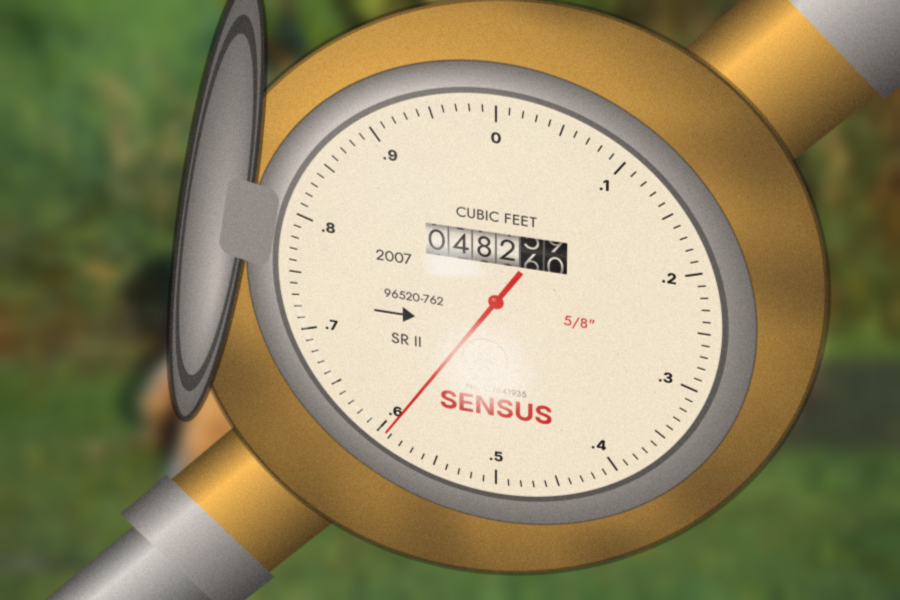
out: 48259.59 ft³
